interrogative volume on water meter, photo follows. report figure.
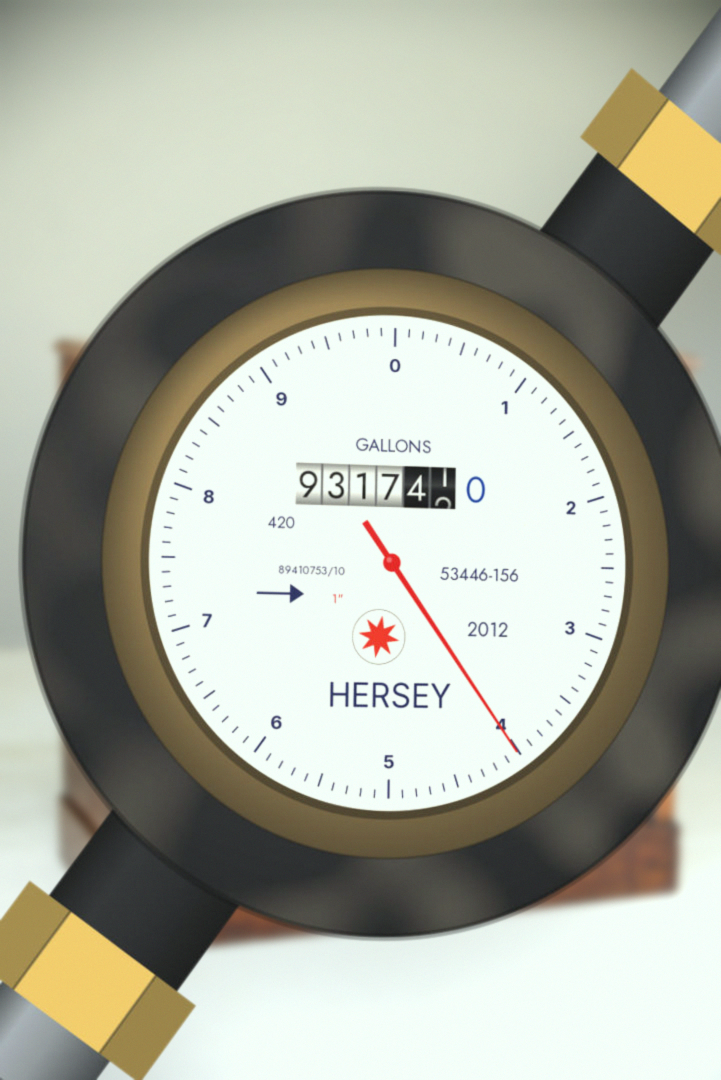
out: 9317414.0 gal
